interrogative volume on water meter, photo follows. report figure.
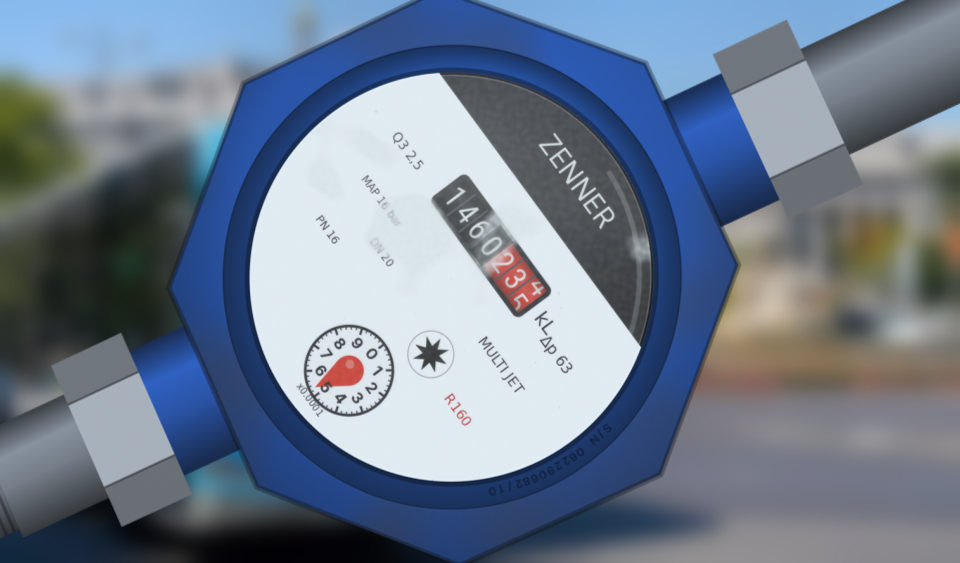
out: 1460.2345 kL
